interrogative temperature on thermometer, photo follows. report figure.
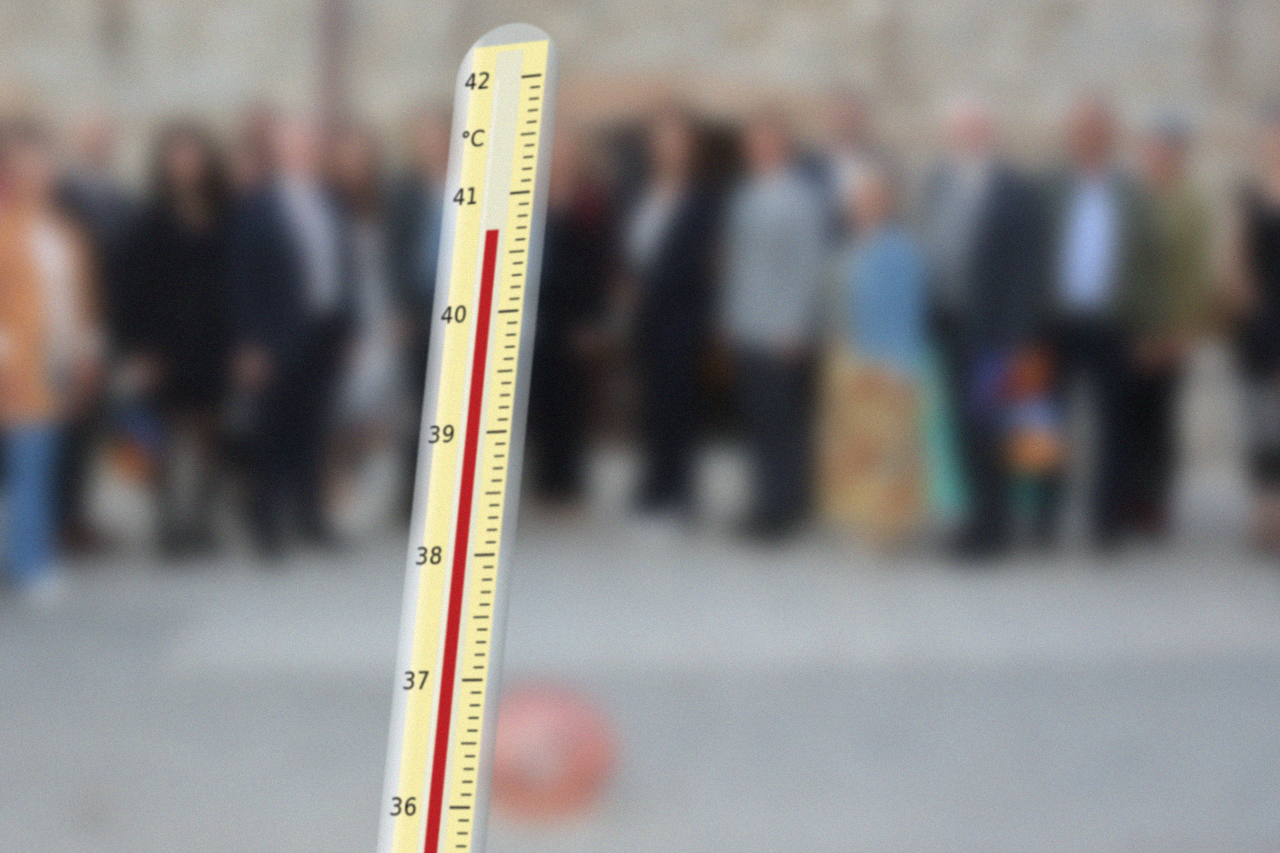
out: 40.7 °C
